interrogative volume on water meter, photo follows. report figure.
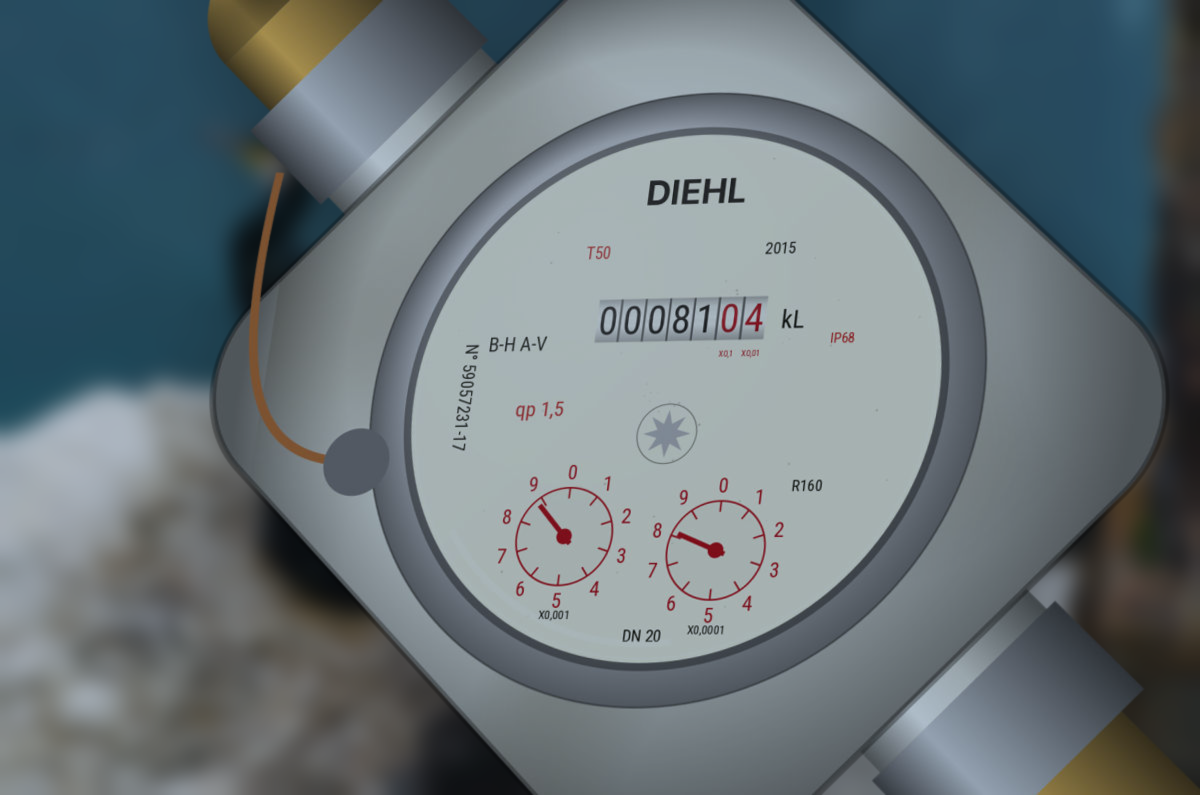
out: 81.0488 kL
